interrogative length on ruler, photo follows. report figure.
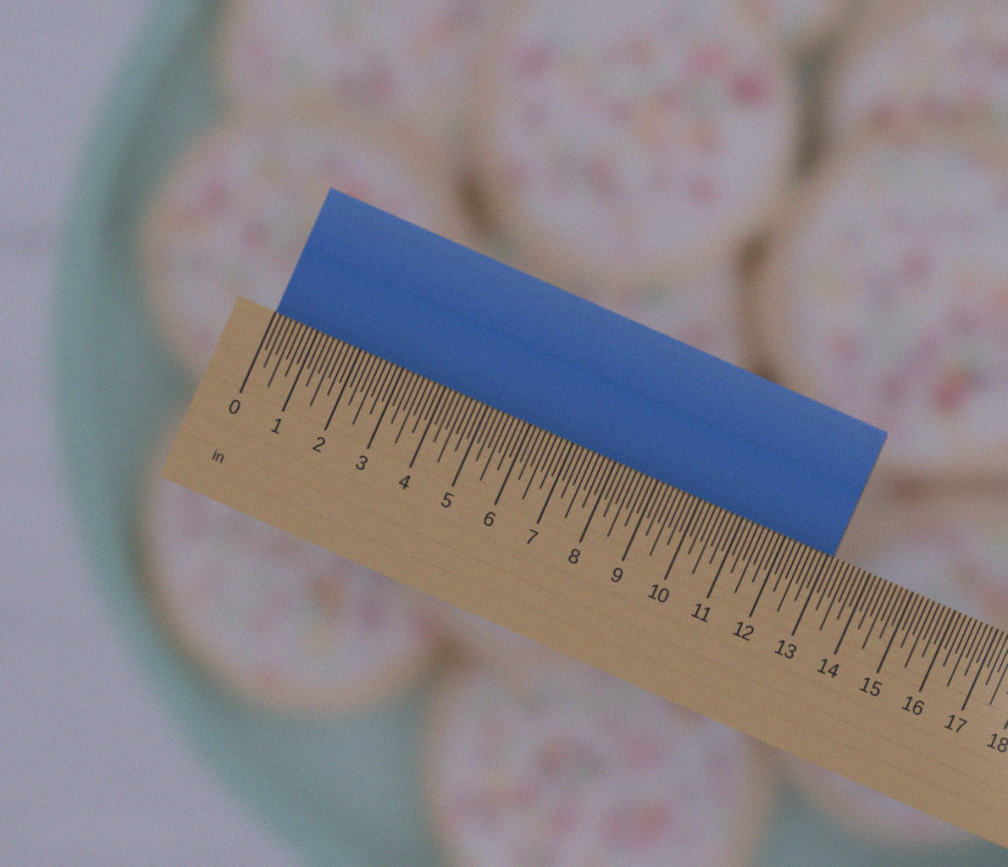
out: 13.125 in
